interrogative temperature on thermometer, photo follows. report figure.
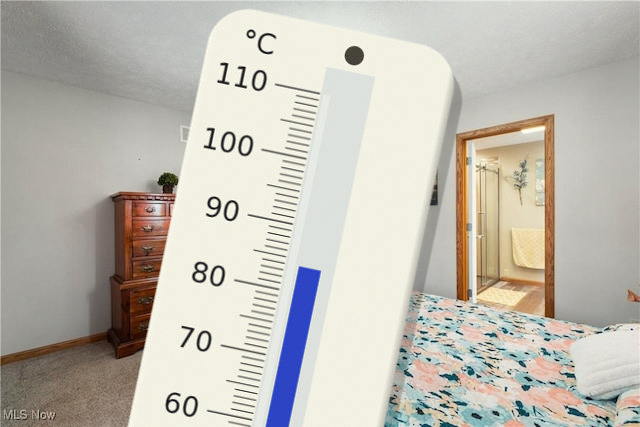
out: 84 °C
